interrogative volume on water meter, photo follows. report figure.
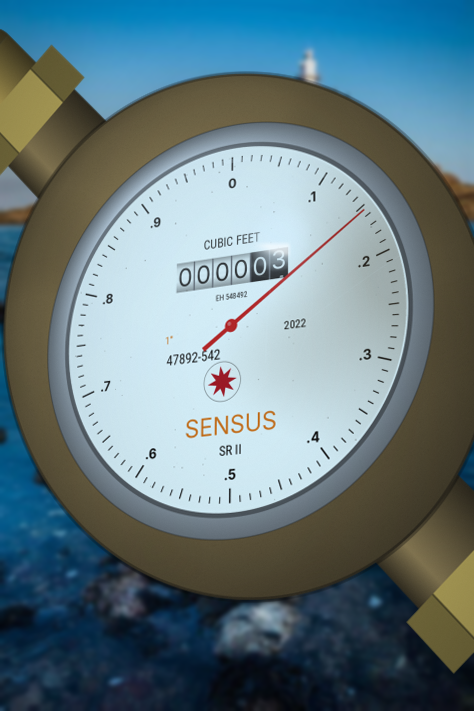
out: 3.15 ft³
